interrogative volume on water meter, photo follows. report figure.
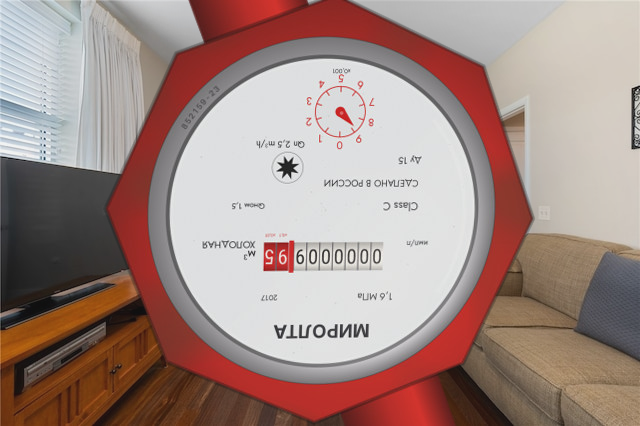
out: 9.958 m³
